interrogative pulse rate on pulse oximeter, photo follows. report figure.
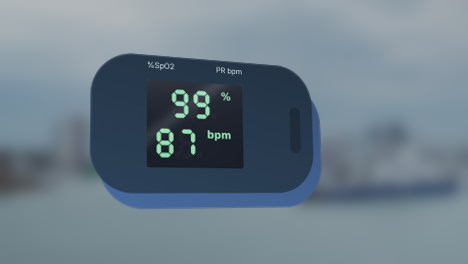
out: 87 bpm
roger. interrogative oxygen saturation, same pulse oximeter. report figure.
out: 99 %
